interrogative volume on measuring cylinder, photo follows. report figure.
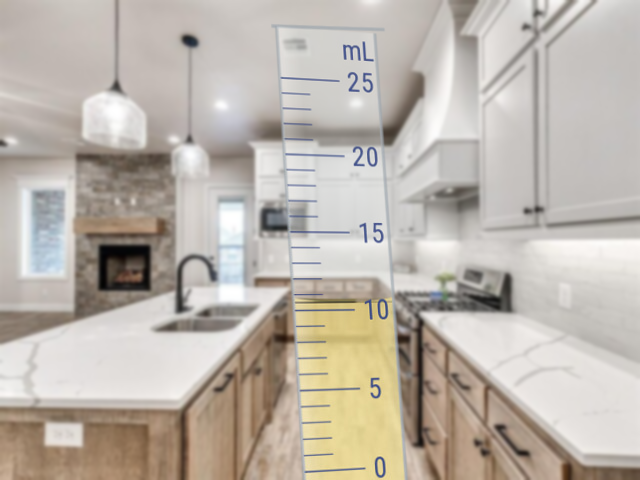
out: 10.5 mL
